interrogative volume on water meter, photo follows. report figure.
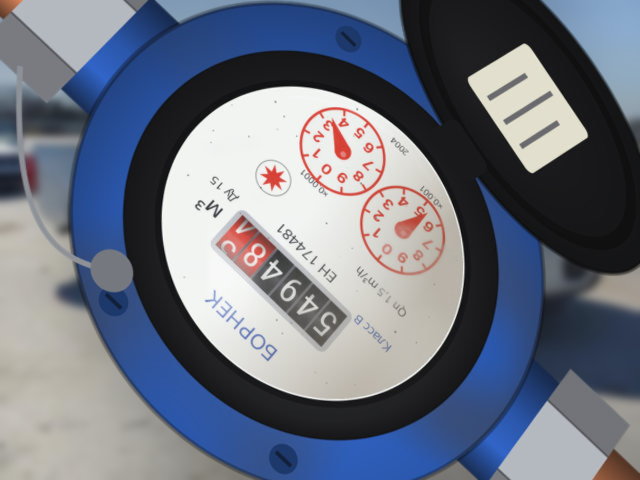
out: 5494.8353 m³
